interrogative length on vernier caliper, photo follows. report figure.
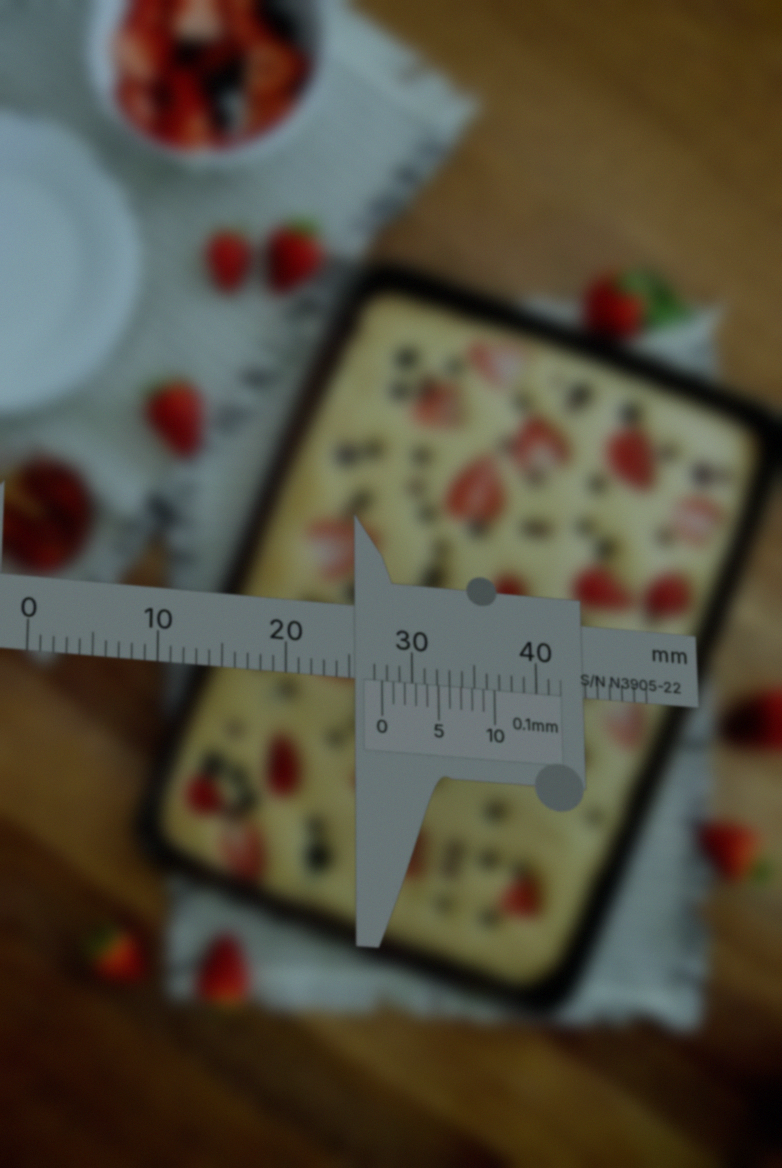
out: 27.6 mm
